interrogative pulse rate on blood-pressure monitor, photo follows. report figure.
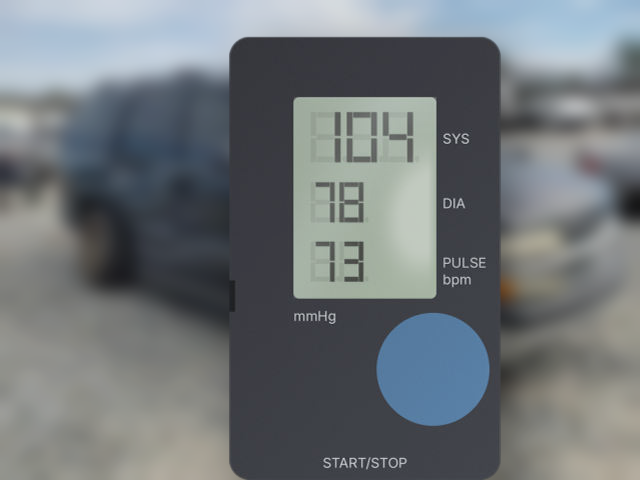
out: 73 bpm
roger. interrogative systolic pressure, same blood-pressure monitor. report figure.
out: 104 mmHg
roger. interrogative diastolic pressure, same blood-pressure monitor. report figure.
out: 78 mmHg
